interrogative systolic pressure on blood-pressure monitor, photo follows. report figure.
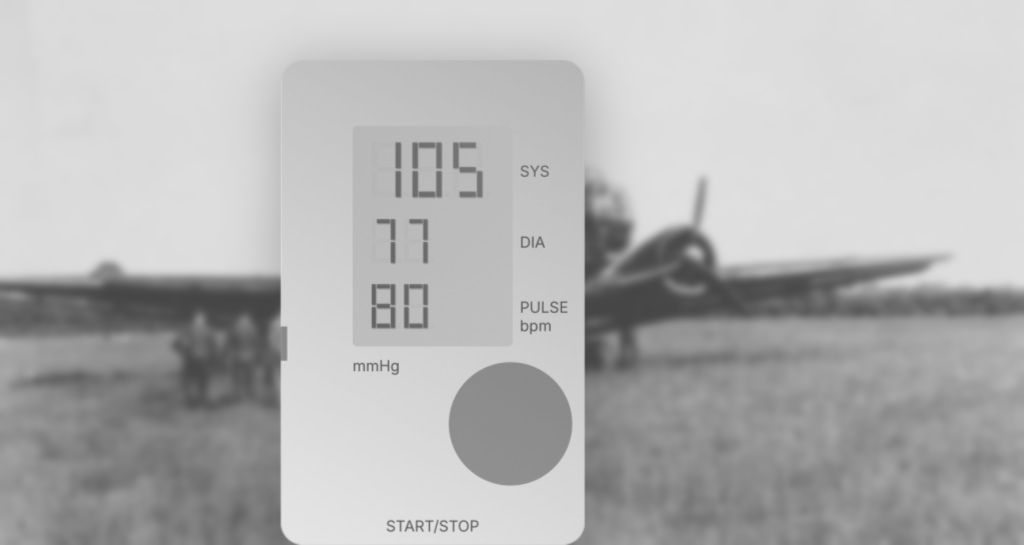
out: 105 mmHg
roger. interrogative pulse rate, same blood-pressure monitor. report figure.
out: 80 bpm
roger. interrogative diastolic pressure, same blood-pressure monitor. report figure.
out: 77 mmHg
